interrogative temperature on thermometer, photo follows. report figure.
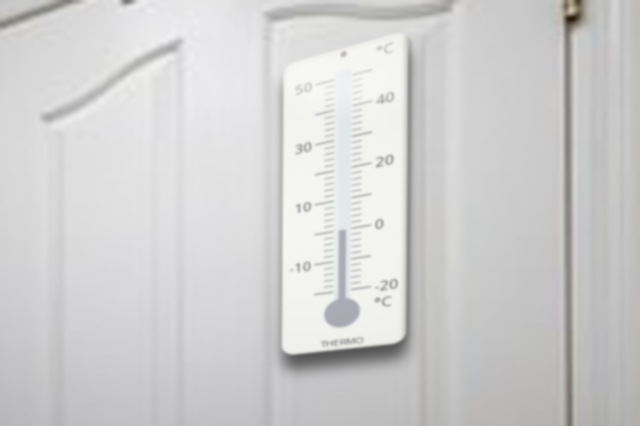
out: 0 °C
